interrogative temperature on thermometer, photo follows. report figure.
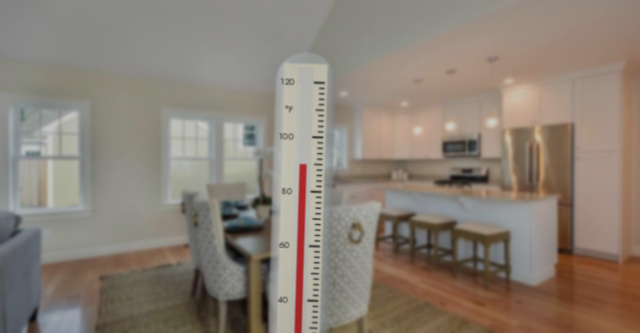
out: 90 °F
